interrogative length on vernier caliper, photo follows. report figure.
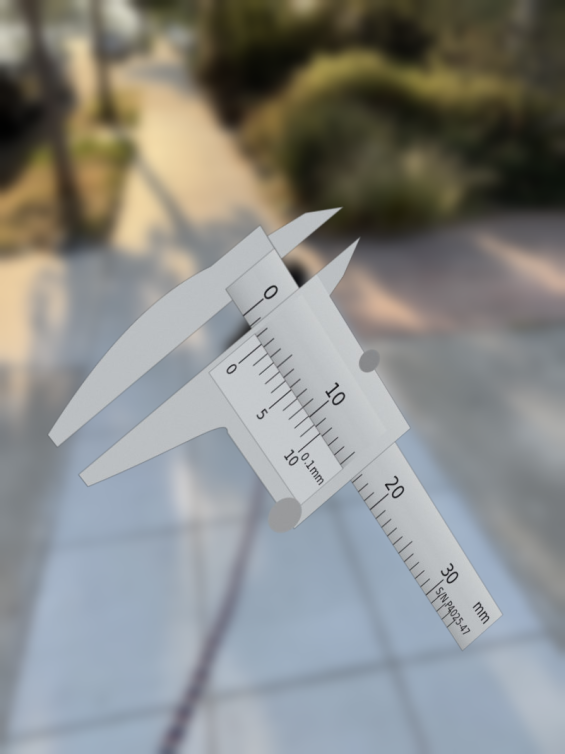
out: 2.7 mm
